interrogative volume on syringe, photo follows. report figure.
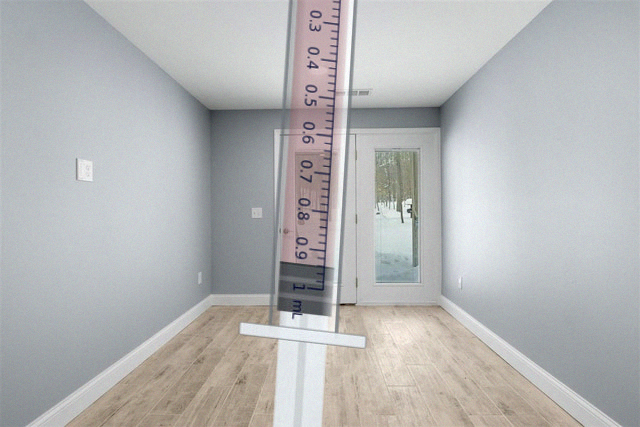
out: 0.94 mL
